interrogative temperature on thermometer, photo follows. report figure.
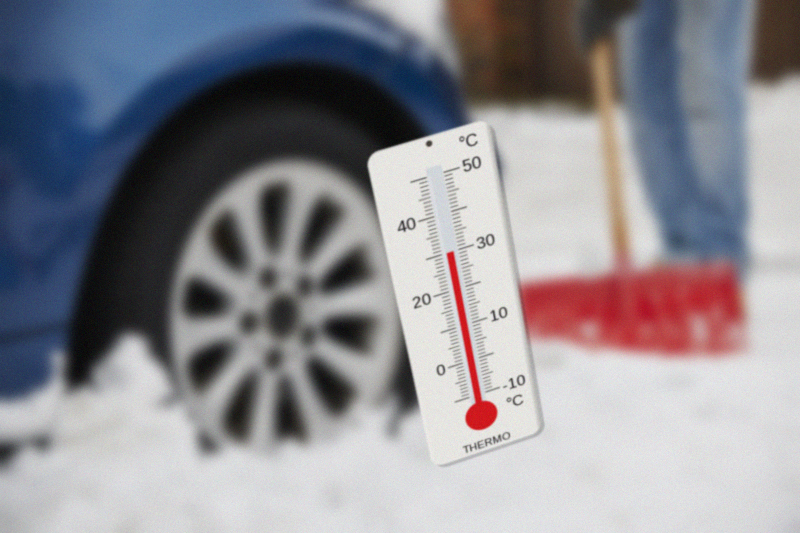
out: 30 °C
